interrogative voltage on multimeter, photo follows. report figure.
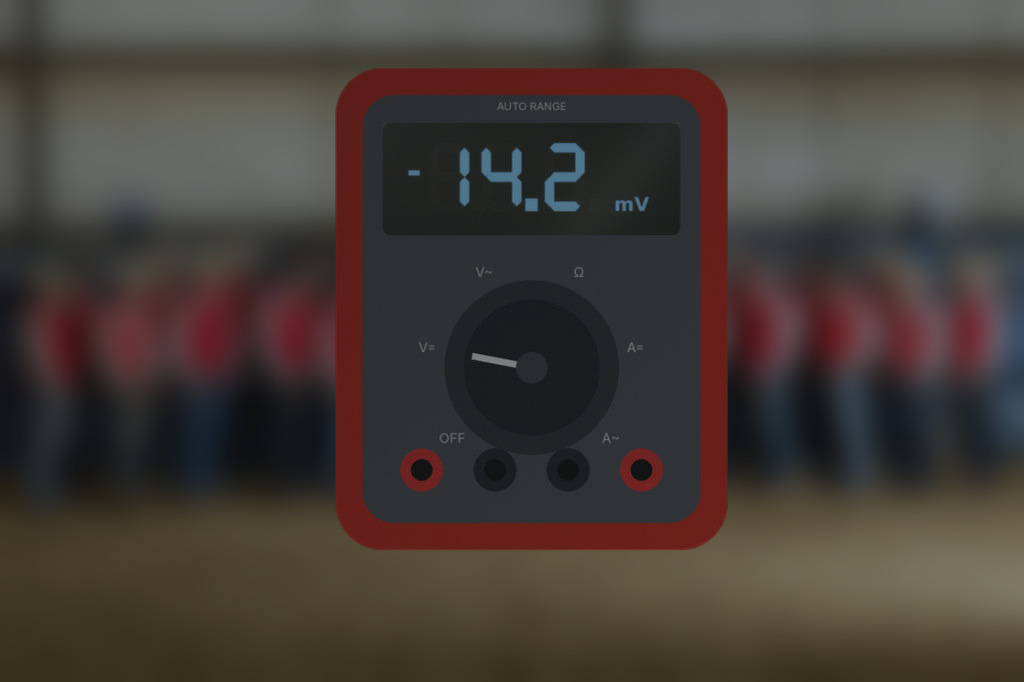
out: -14.2 mV
